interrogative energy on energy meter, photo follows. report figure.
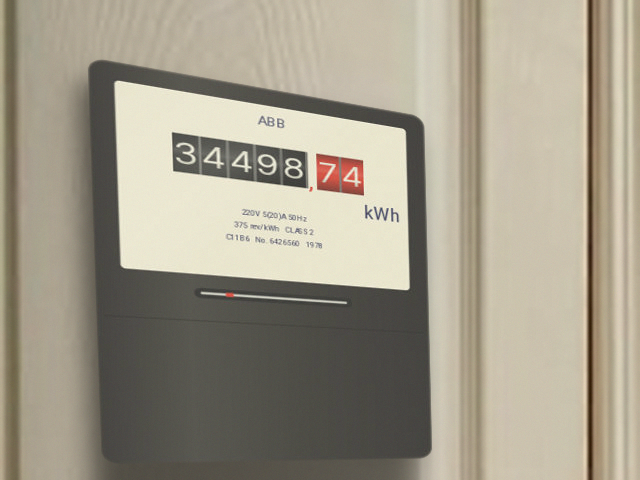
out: 34498.74 kWh
